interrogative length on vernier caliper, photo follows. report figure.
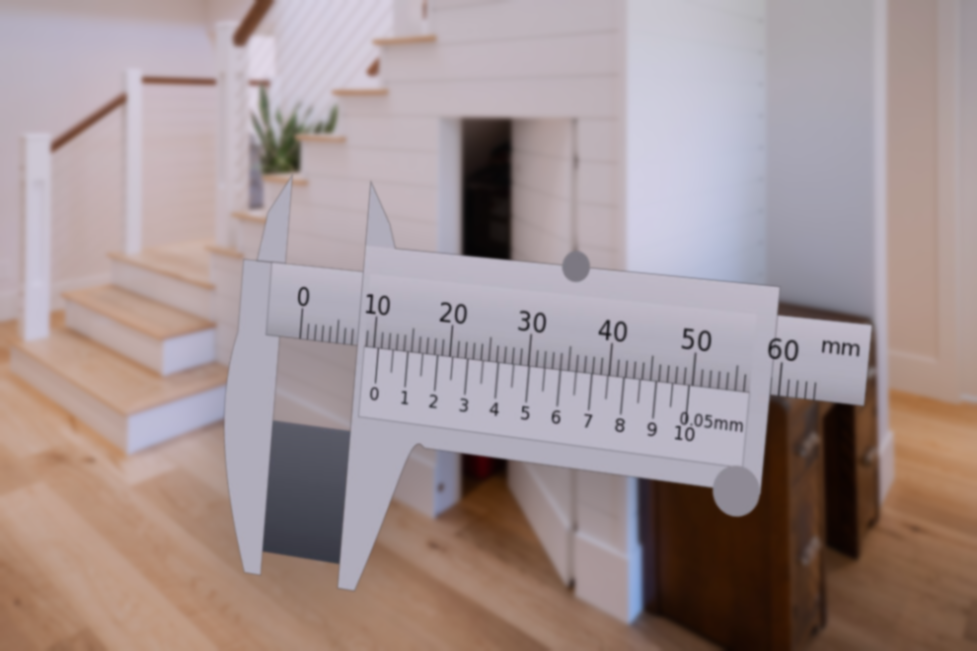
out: 10.6 mm
